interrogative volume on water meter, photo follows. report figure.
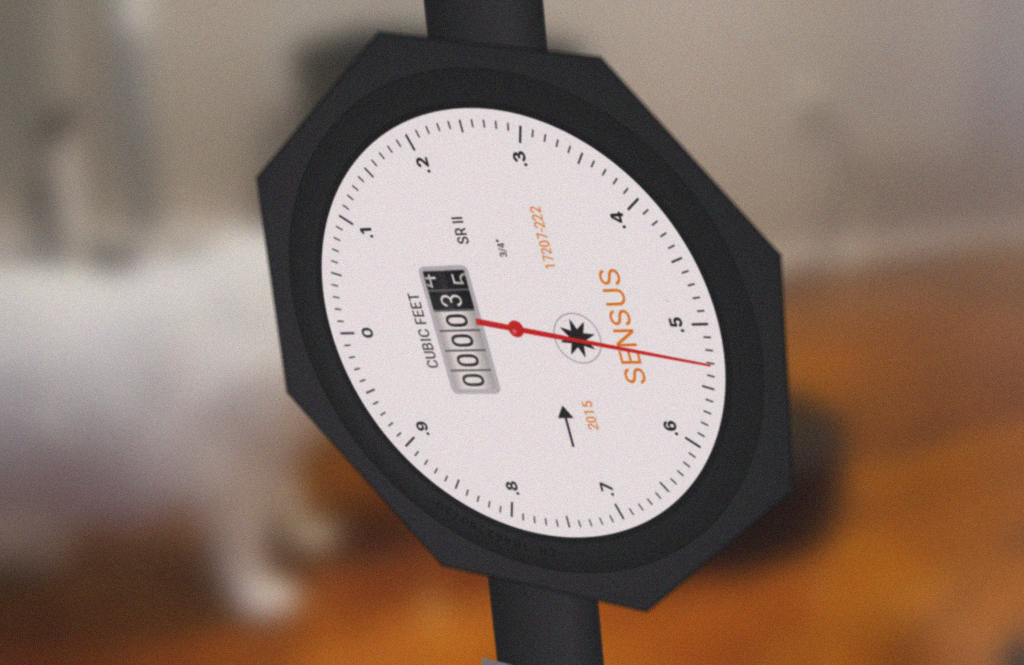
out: 34.53 ft³
